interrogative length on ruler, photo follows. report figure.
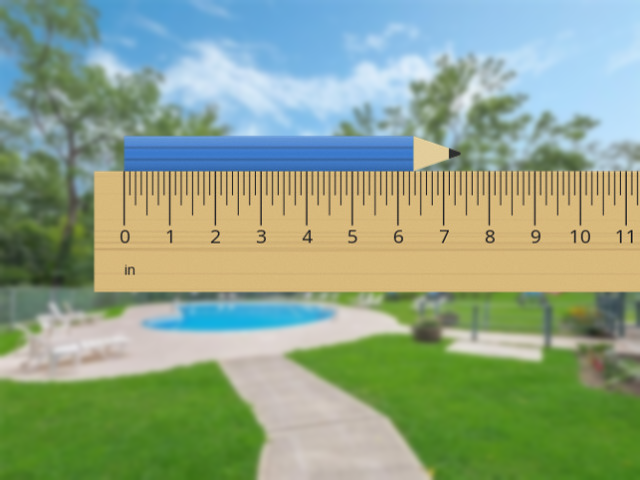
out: 7.375 in
